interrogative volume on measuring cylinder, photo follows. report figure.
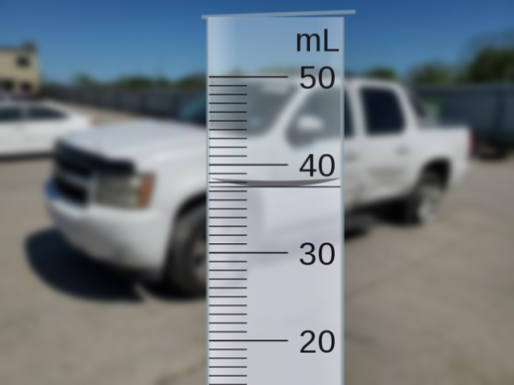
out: 37.5 mL
